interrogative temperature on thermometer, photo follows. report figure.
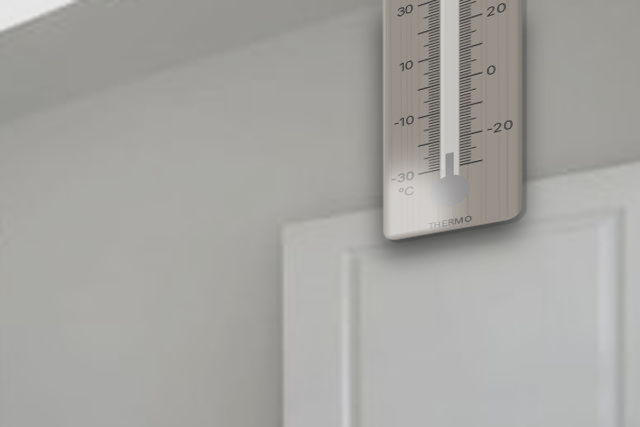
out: -25 °C
